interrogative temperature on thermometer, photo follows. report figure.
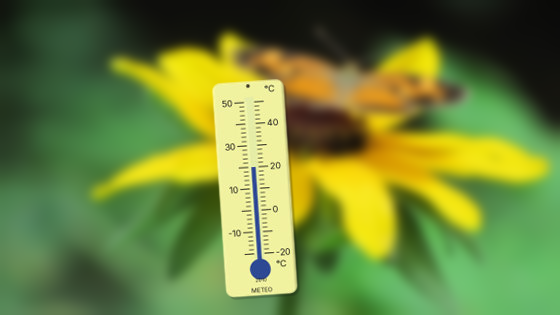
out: 20 °C
